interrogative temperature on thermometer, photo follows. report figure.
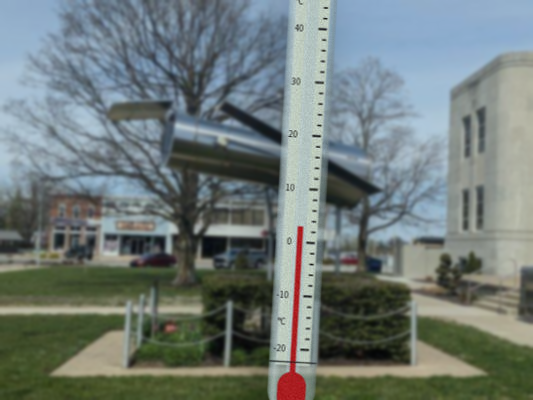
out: 3 °C
